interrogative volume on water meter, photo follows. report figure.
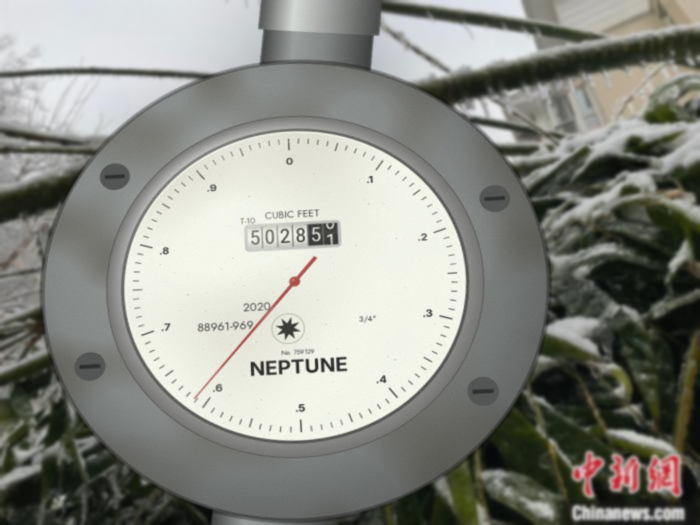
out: 502850.61 ft³
